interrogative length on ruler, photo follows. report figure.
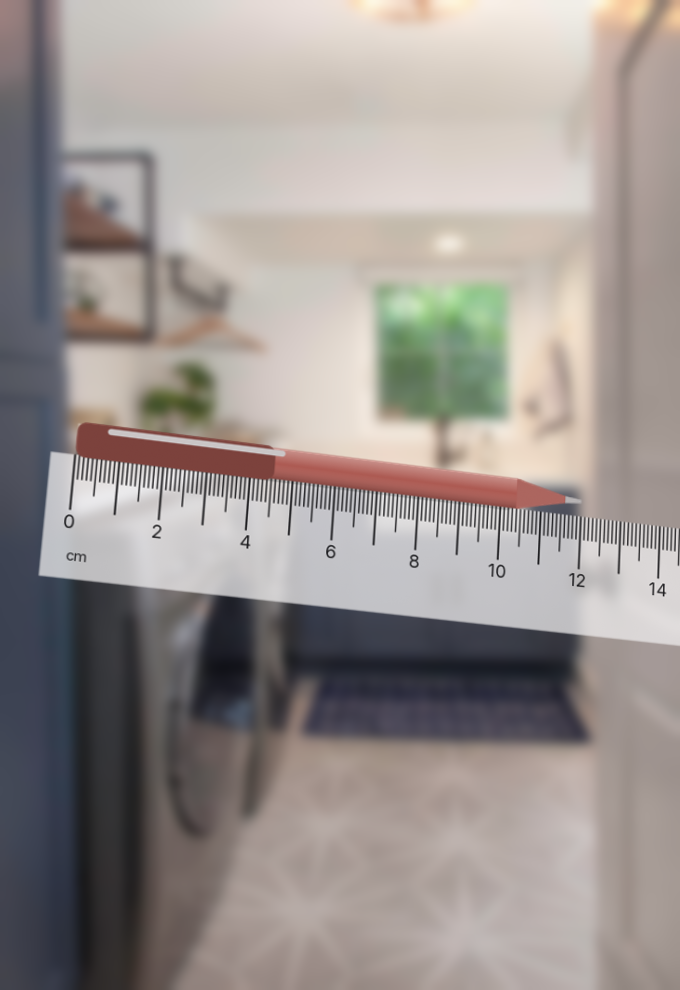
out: 12 cm
